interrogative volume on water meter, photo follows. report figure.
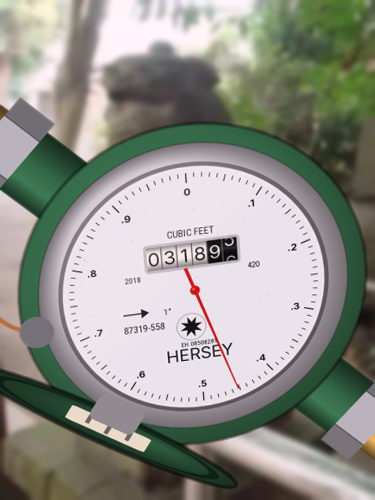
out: 31895.45 ft³
